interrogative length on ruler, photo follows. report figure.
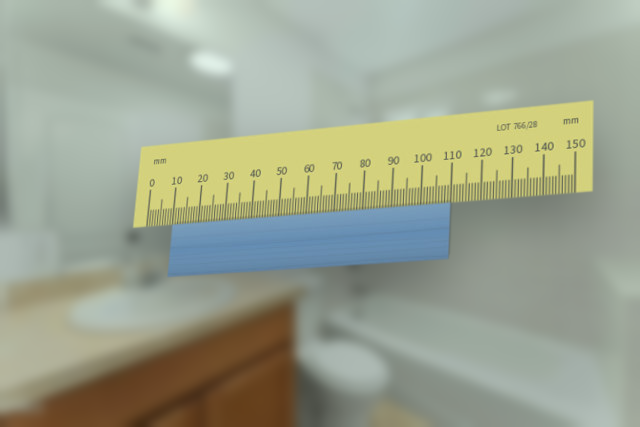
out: 100 mm
